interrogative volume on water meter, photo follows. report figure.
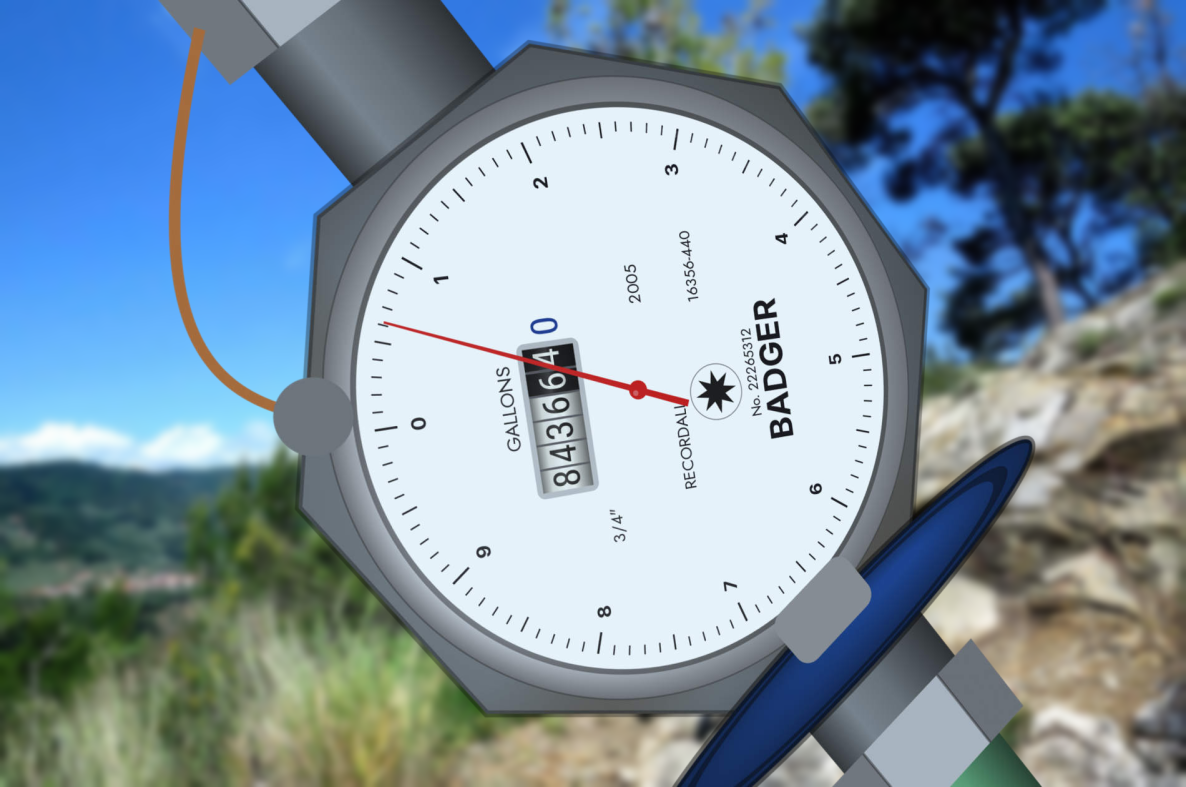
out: 8436640.6 gal
